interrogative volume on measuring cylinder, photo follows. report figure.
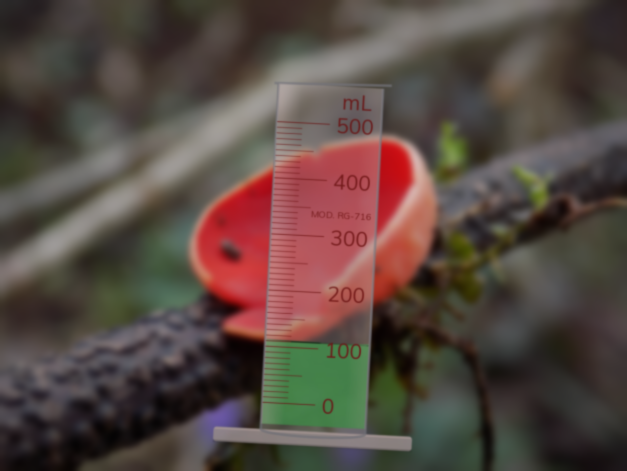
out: 110 mL
